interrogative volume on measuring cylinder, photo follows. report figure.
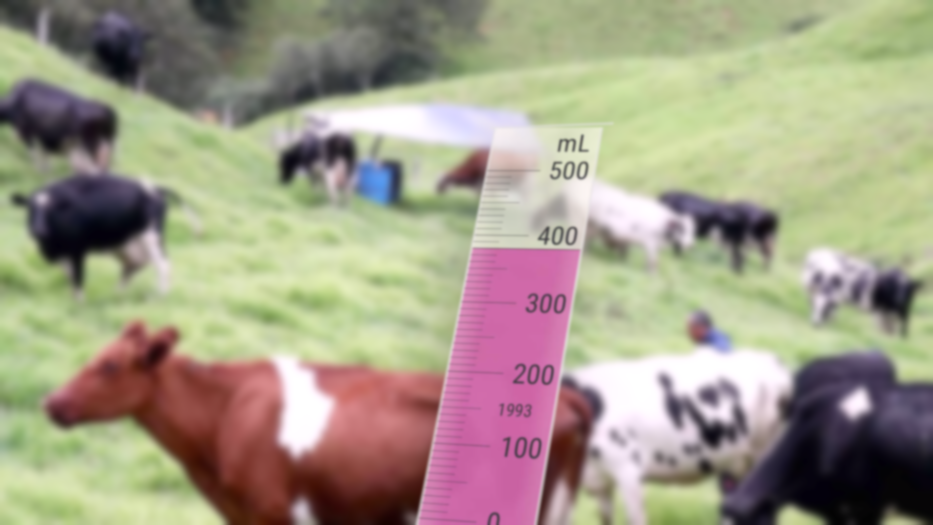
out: 380 mL
